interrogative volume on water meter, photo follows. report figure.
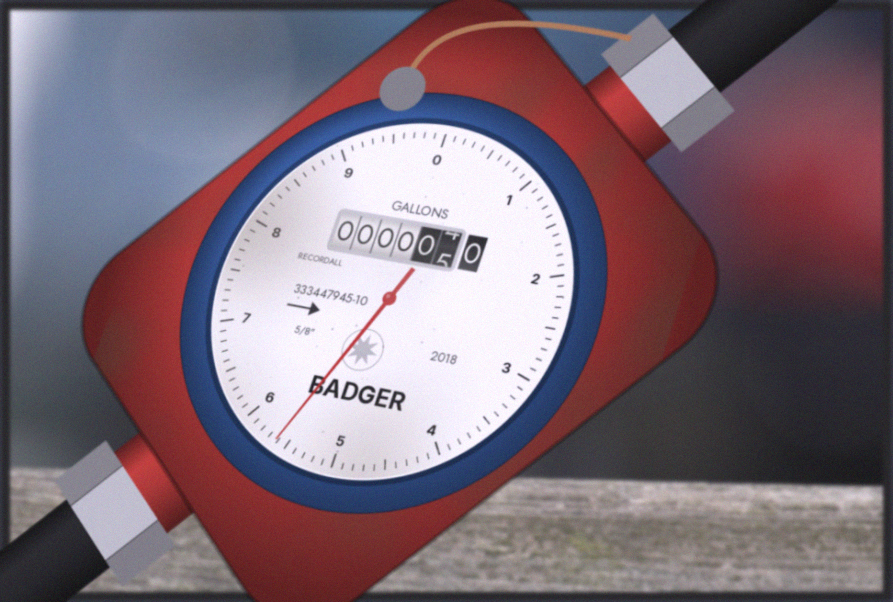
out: 45.6 gal
